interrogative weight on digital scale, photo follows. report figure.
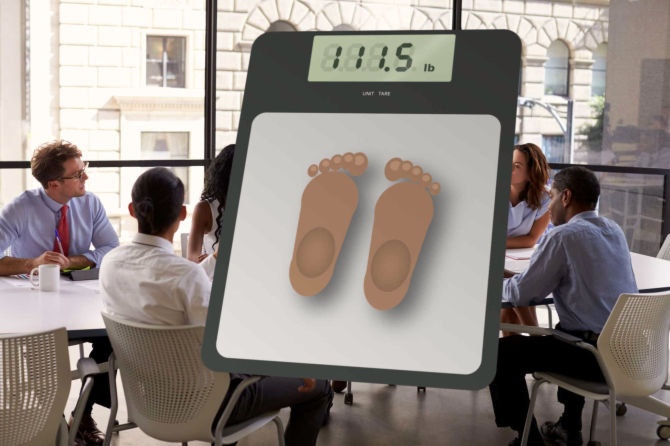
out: 111.5 lb
